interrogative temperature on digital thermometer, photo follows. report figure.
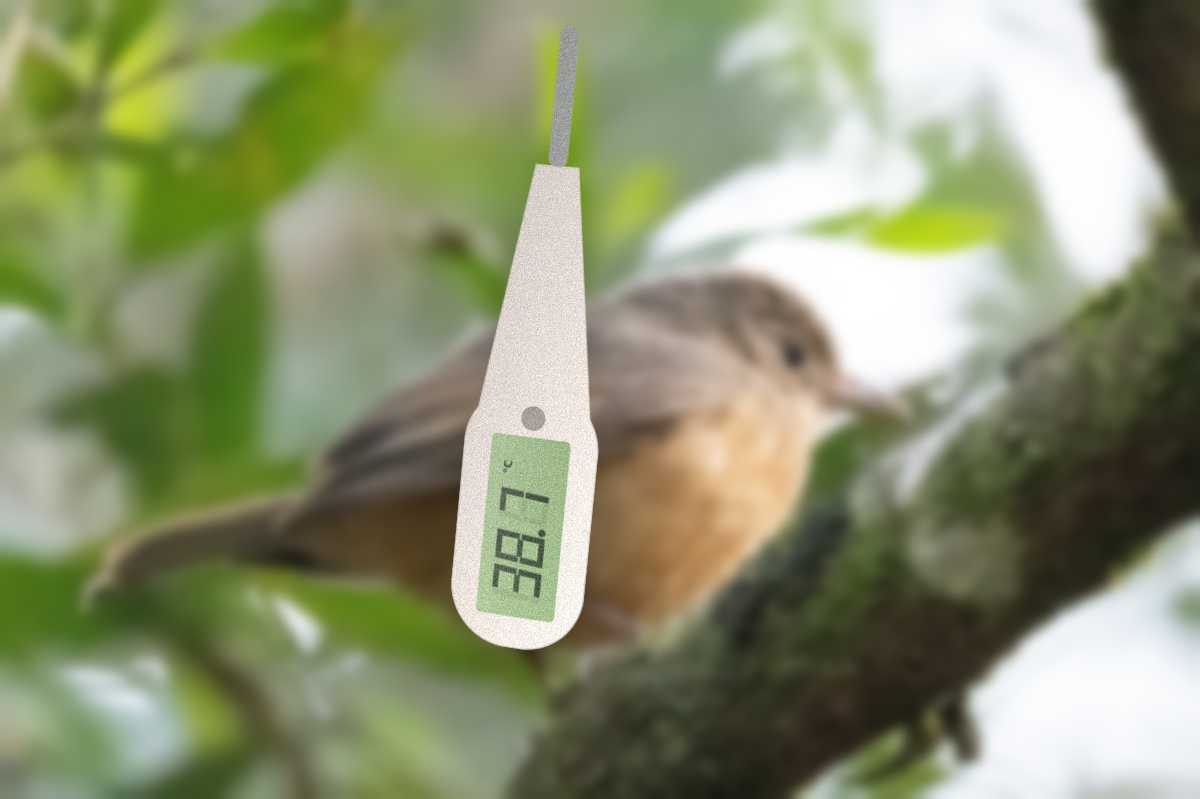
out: 38.7 °C
